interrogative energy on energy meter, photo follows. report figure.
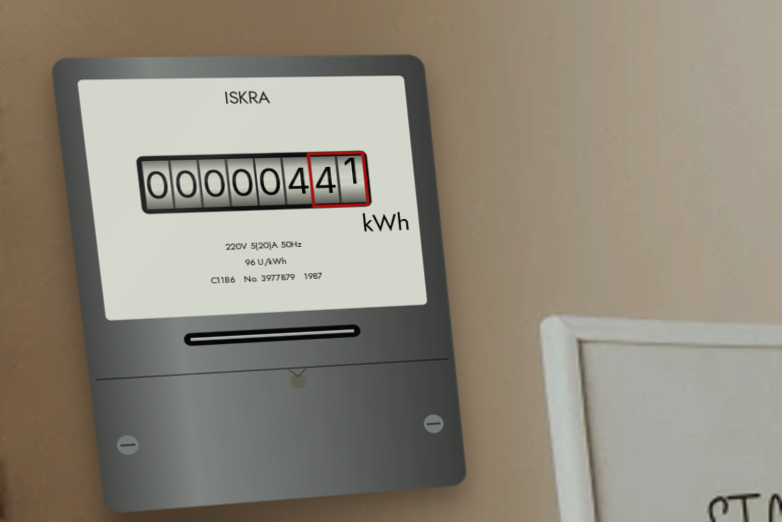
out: 4.41 kWh
